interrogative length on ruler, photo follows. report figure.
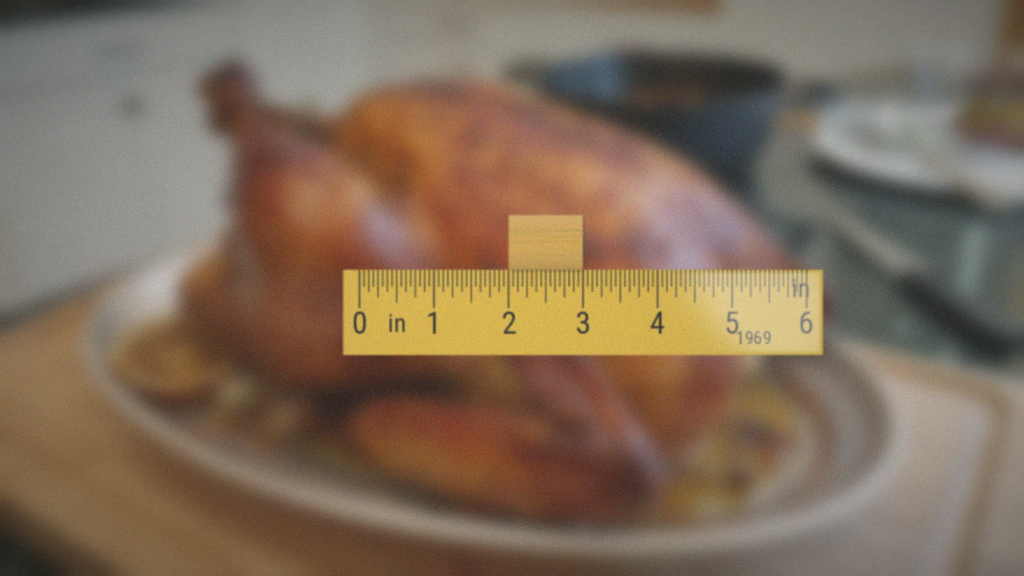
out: 1 in
